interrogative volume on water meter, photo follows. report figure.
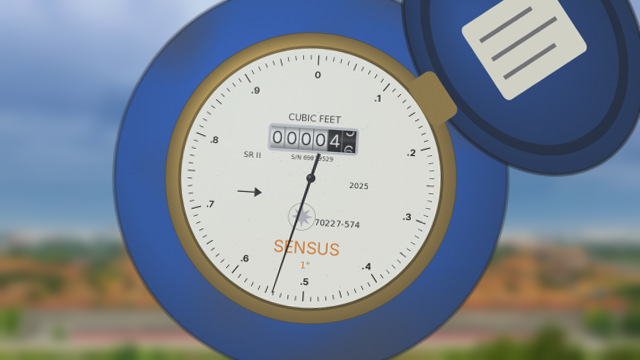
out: 45.54 ft³
